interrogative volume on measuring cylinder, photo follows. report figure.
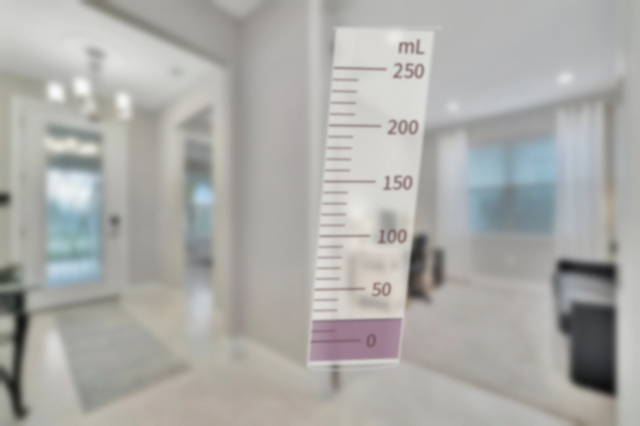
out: 20 mL
